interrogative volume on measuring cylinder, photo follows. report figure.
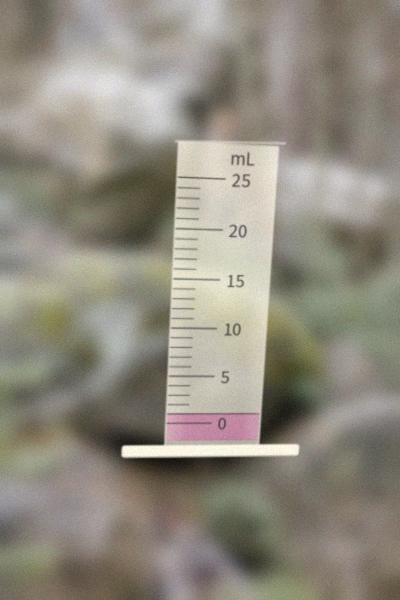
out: 1 mL
